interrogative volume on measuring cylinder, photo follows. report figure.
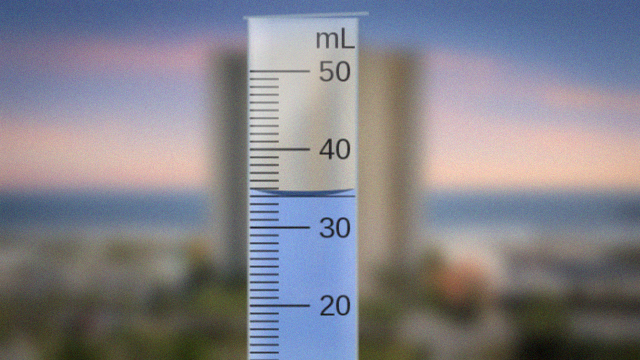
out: 34 mL
